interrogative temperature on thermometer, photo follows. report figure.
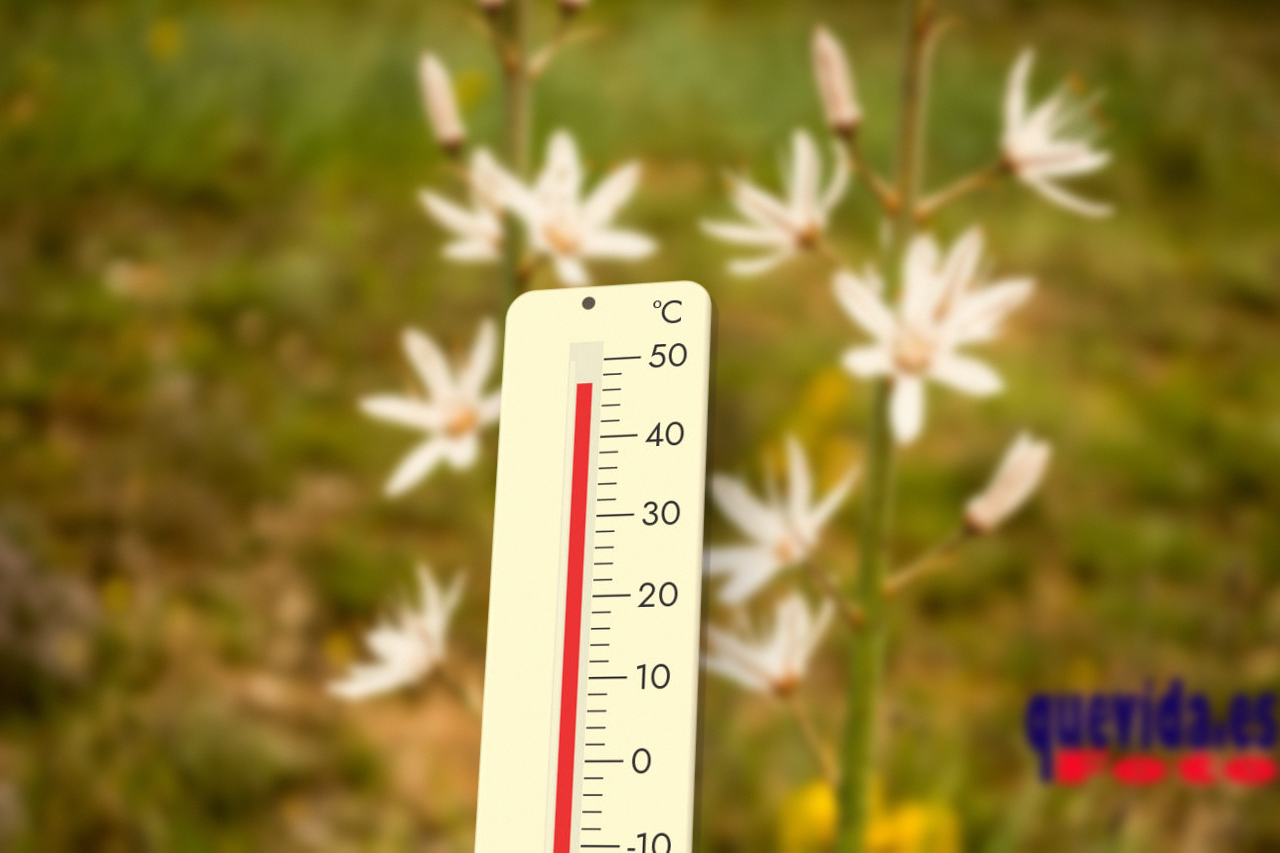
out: 47 °C
